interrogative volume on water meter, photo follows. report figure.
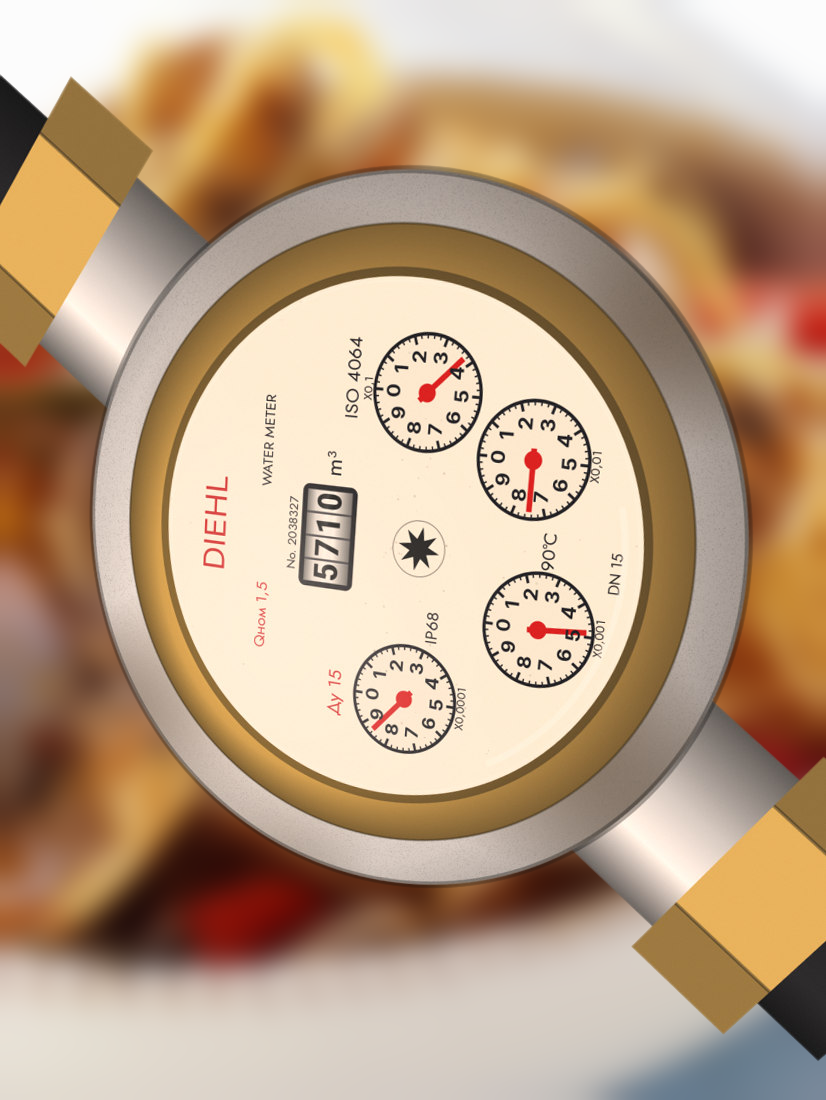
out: 5710.3748 m³
